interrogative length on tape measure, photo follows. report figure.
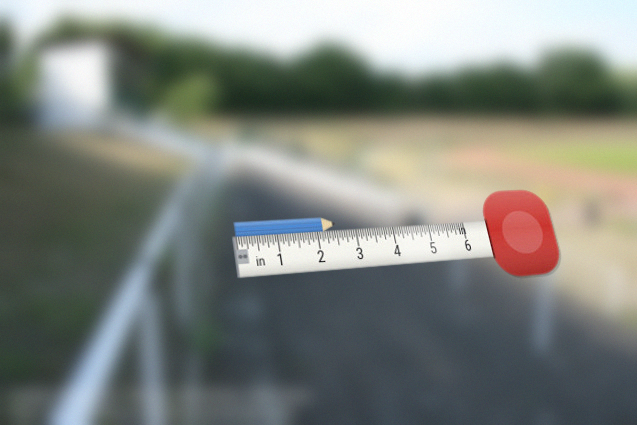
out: 2.5 in
